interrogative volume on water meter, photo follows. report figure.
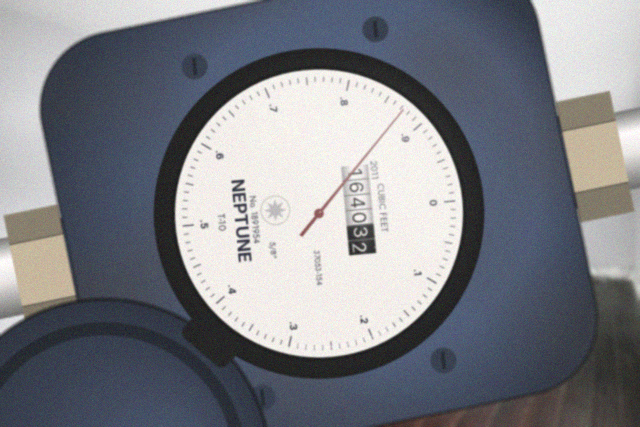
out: 164031.87 ft³
